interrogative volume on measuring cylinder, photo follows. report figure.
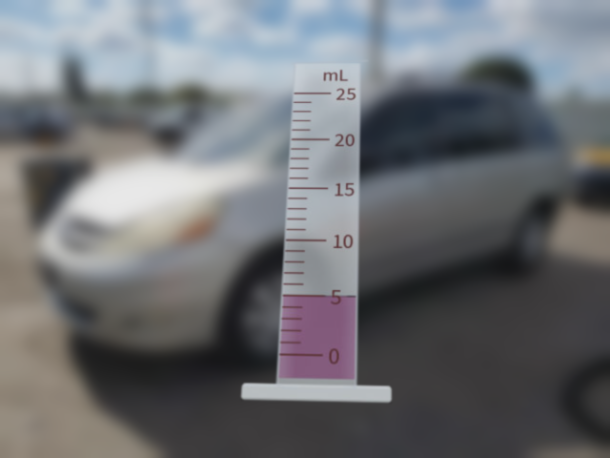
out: 5 mL
